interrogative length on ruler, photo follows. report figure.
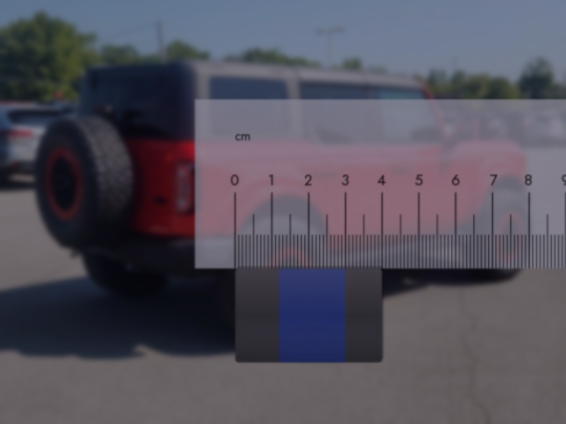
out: 4 cm
